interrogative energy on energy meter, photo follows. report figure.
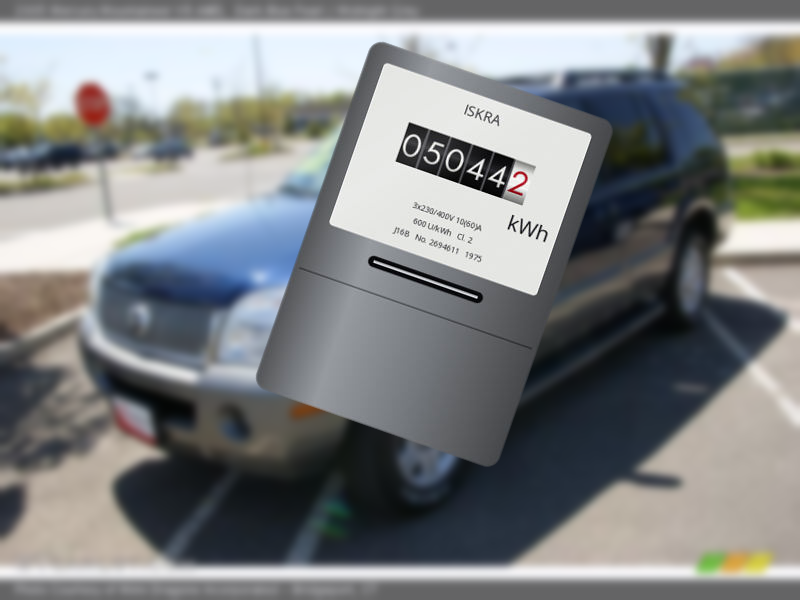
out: 5044.2 kWh
